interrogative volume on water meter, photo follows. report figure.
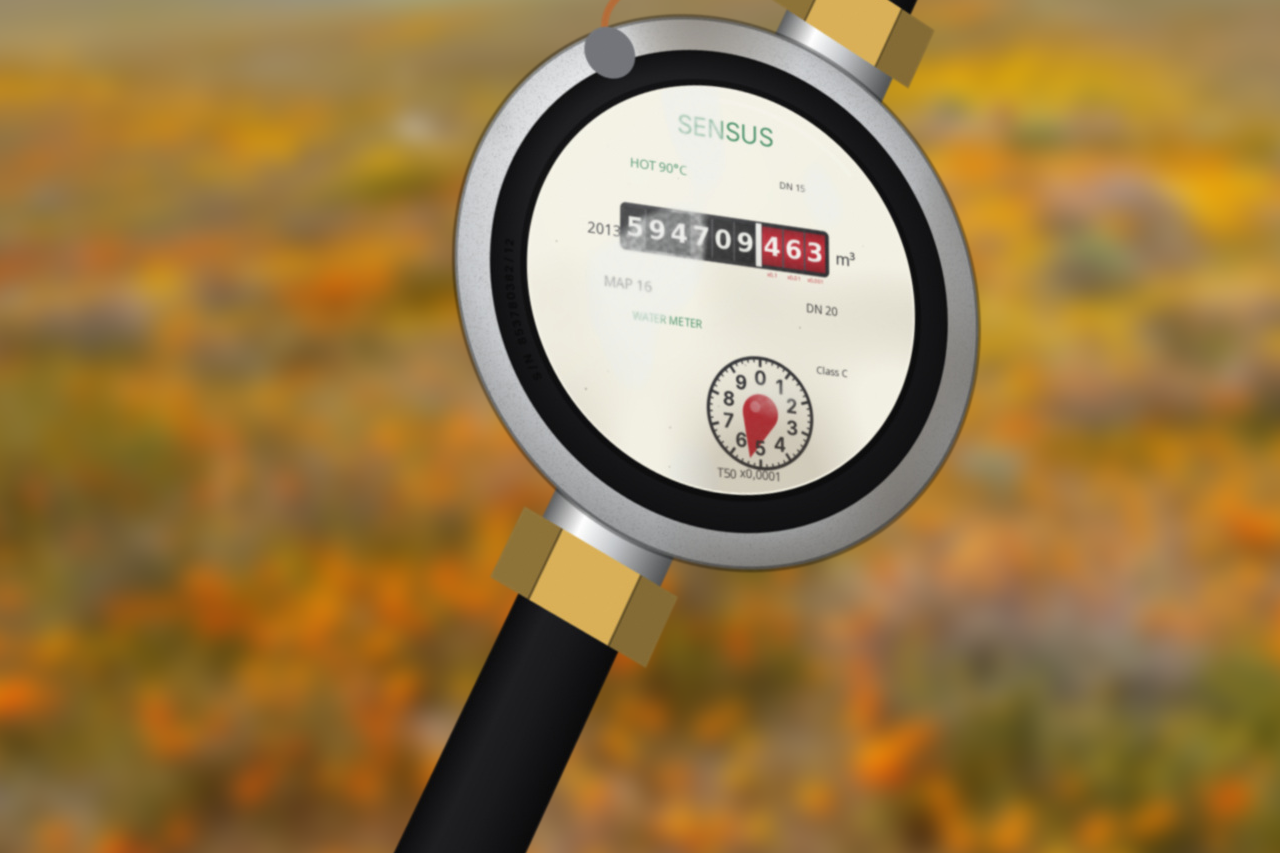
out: 594709.4635 m³
